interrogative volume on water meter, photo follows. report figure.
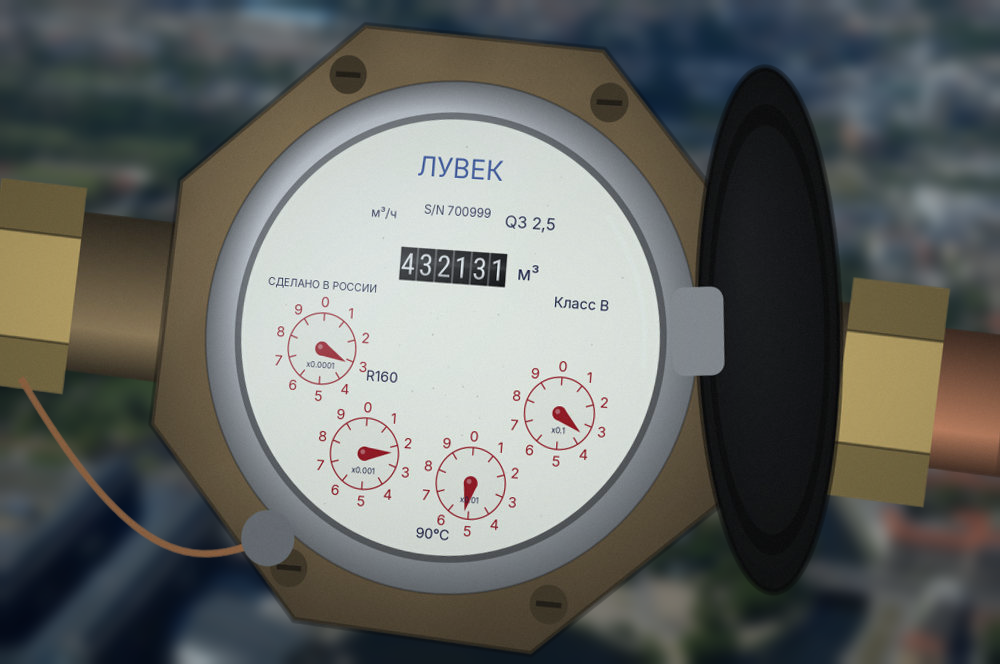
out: 432131.3523 m³
